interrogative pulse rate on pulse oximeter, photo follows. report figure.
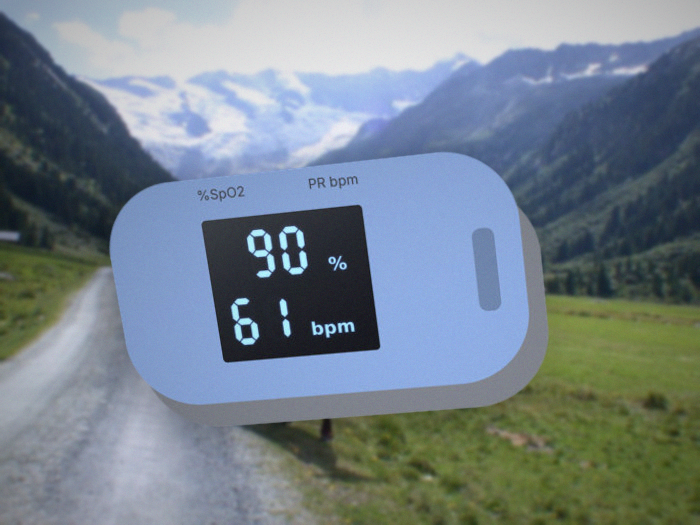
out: 61 bpm
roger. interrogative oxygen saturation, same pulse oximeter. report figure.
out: 90 %
